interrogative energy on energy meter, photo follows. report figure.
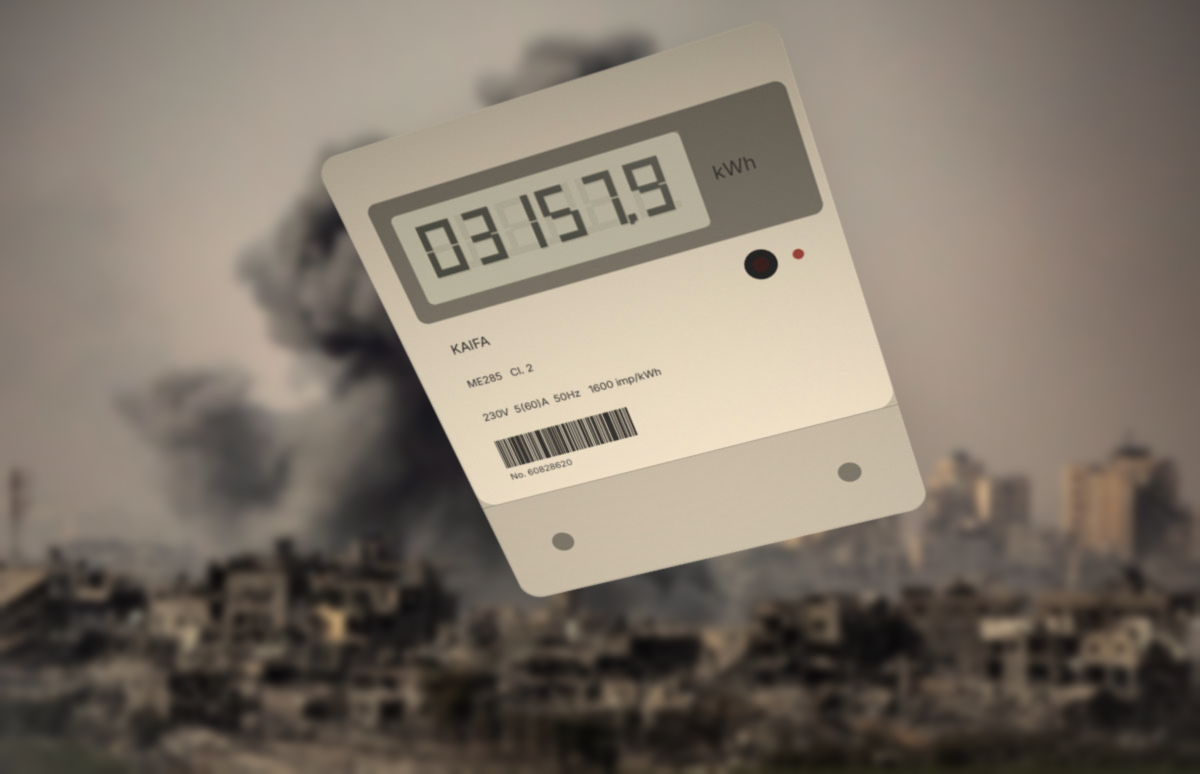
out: 3157.9 kWh
